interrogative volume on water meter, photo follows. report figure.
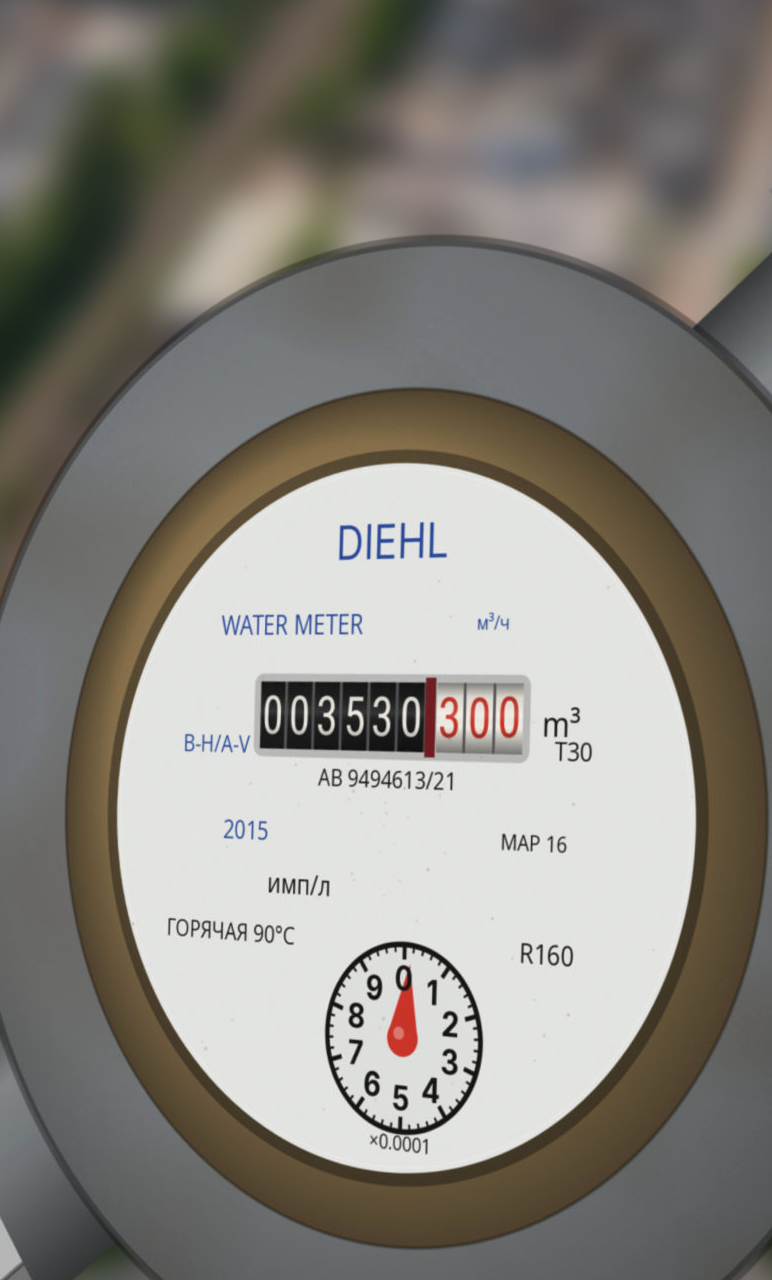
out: 3530.3000 m³
